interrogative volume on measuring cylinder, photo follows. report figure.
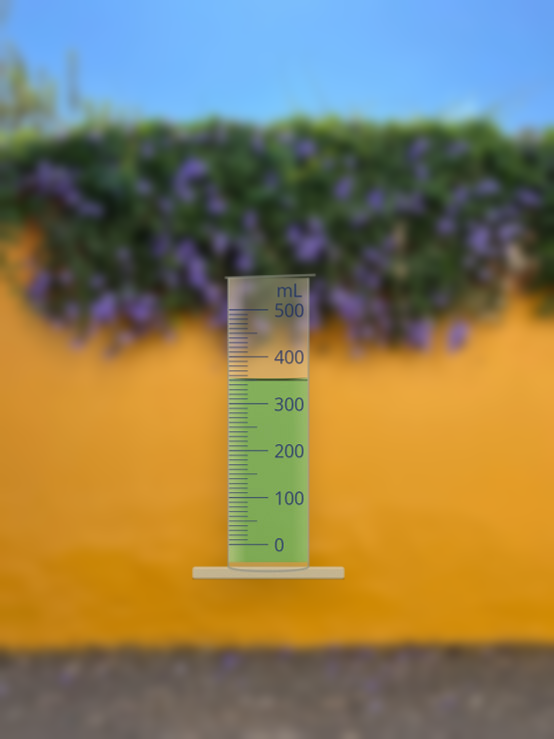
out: 350 mL
